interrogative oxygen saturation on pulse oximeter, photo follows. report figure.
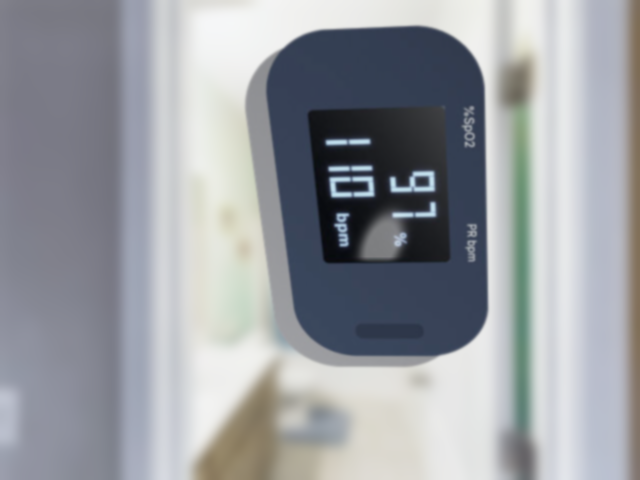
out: 97 %
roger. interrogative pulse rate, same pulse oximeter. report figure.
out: 110 bpm
